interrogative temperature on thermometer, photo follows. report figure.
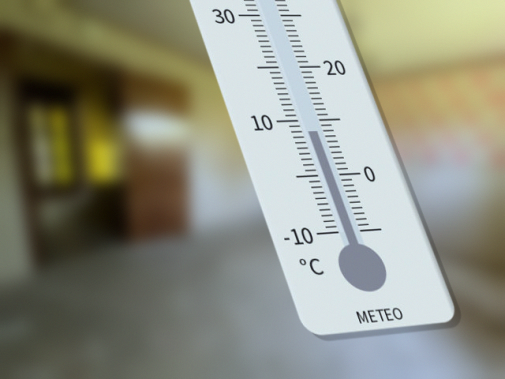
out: 8 °C
